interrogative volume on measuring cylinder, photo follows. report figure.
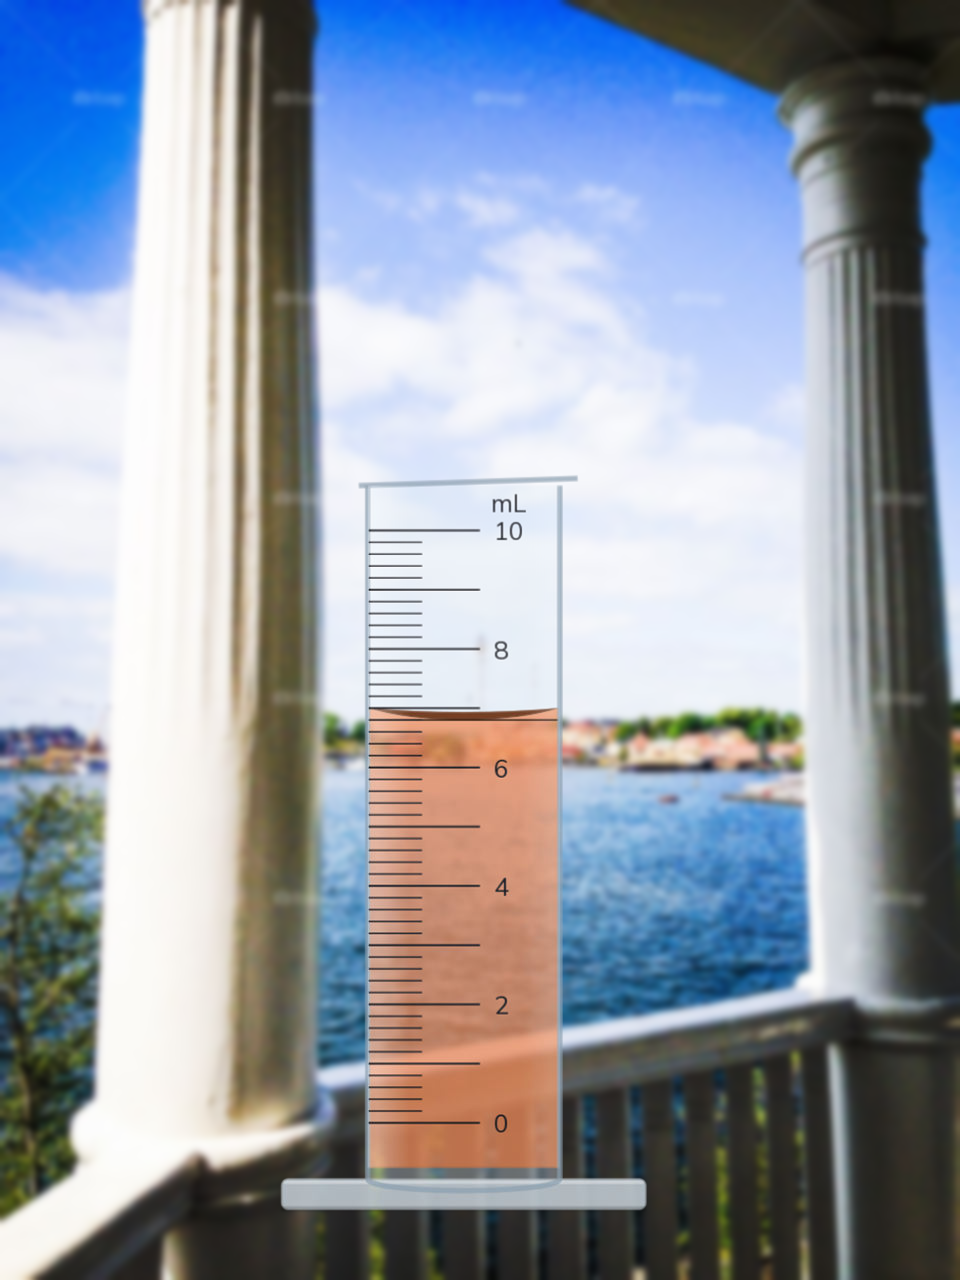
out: 6.8 mL
